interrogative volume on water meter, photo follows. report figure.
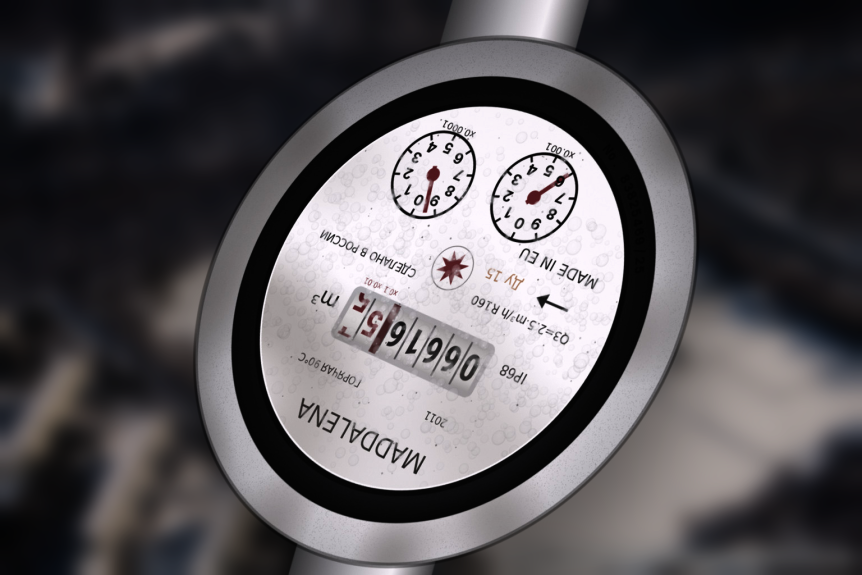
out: 6616.5459 m³
